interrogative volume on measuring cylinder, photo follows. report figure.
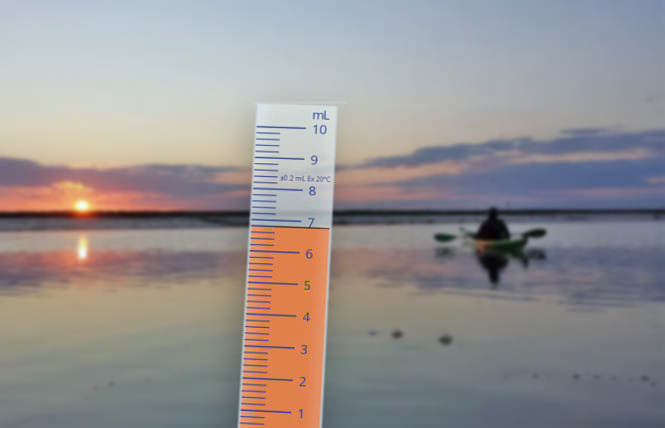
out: 6.8 mL
